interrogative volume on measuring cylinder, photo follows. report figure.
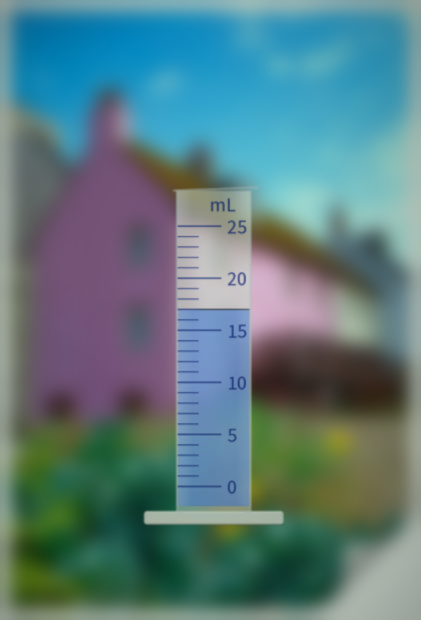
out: 17 mL
